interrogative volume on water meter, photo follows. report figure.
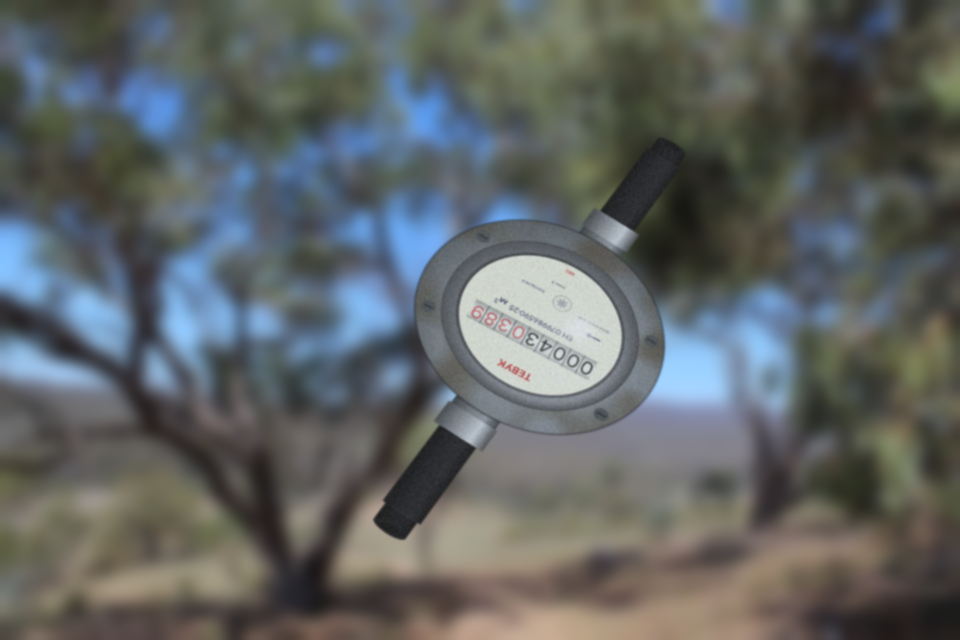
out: 43.0389 m³
